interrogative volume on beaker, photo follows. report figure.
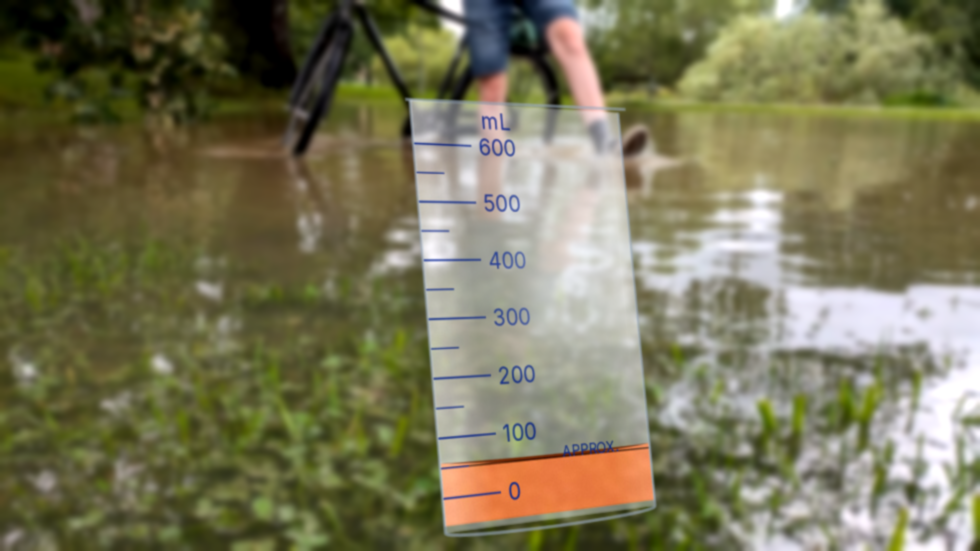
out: 50 mL
